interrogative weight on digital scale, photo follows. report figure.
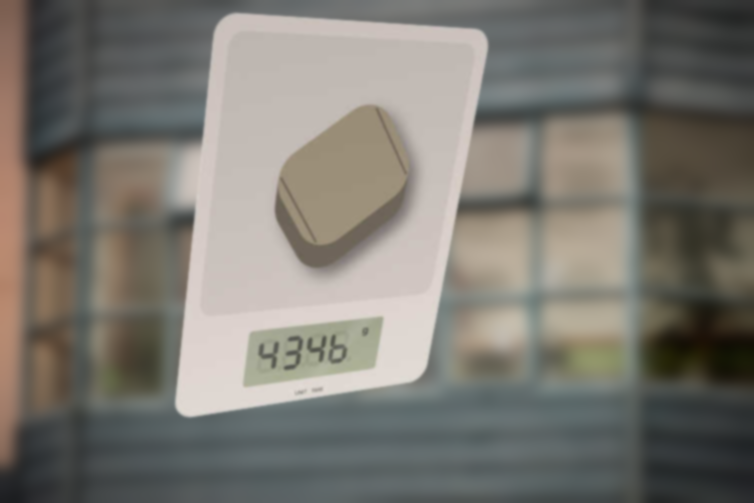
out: 4346 g
